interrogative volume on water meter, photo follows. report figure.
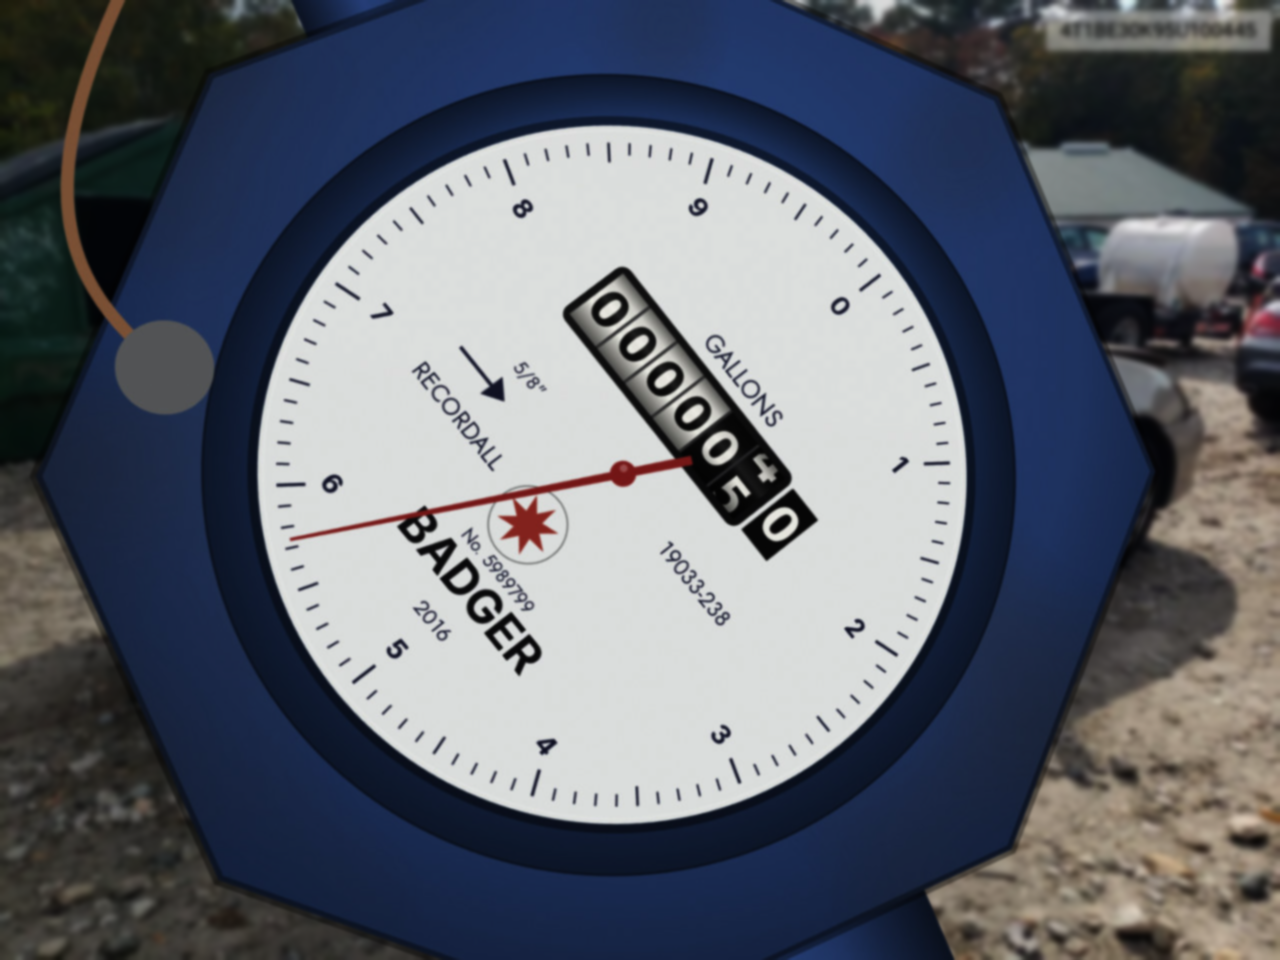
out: 45.7 gal
